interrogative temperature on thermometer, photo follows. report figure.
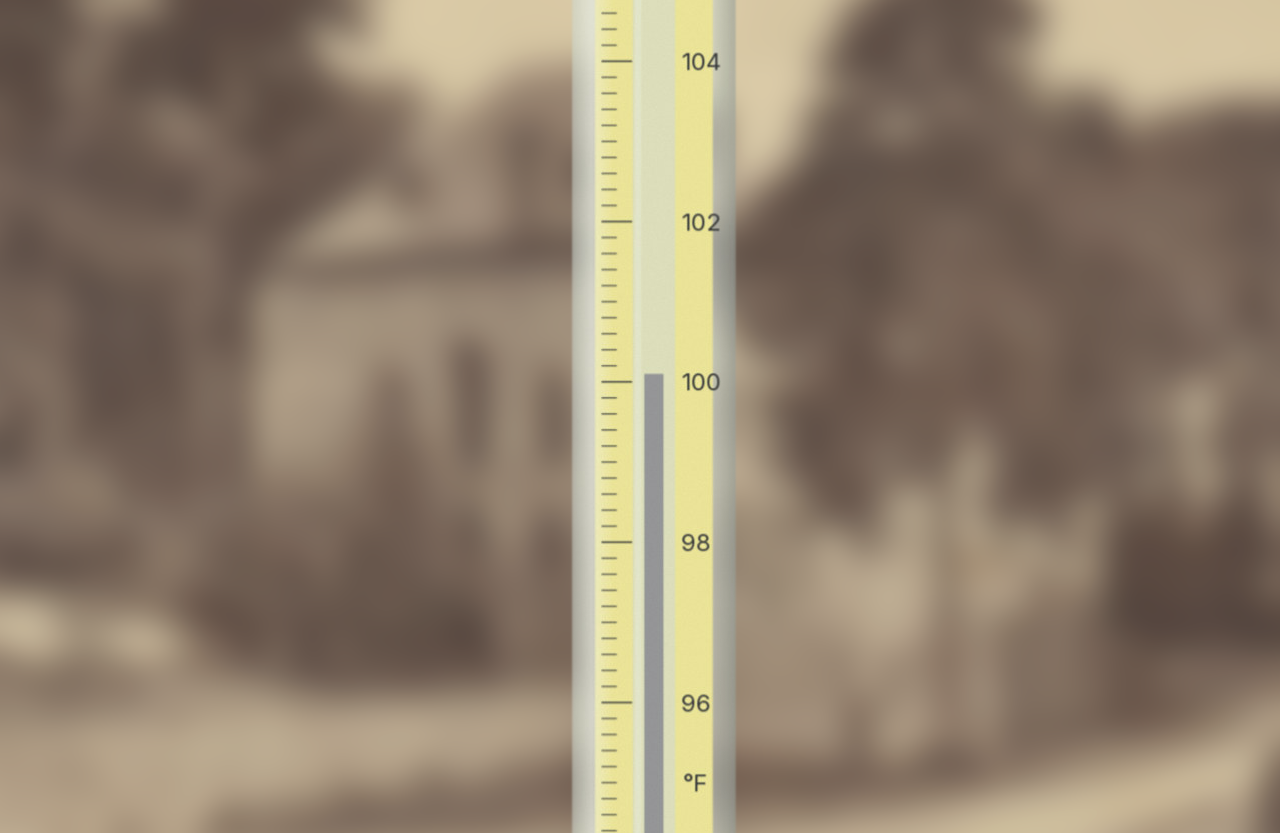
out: 100.1 °F
